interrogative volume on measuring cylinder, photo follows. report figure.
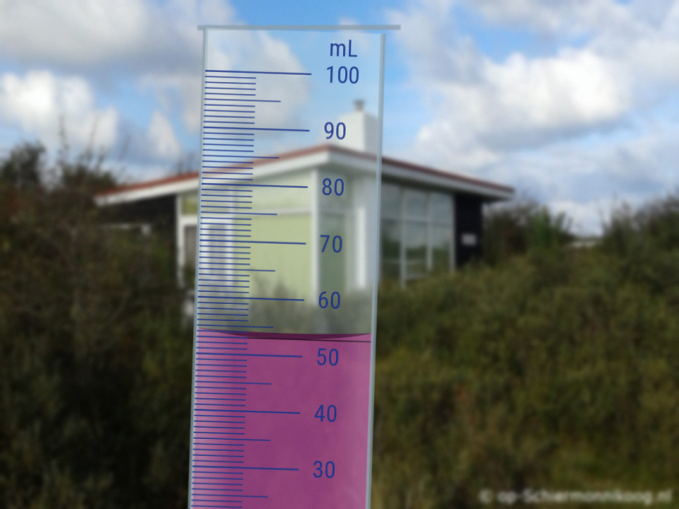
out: 53 mL
